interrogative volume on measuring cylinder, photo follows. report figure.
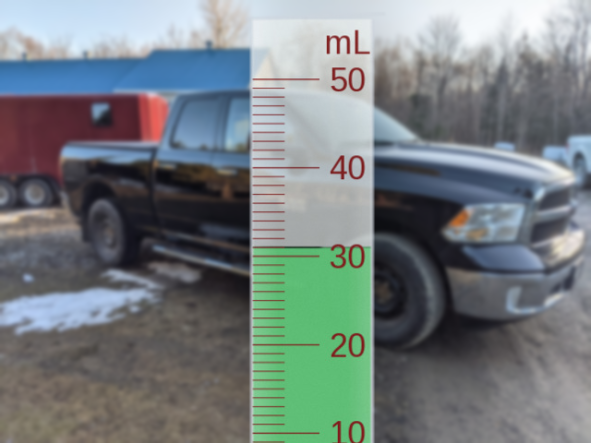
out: 31 mL
